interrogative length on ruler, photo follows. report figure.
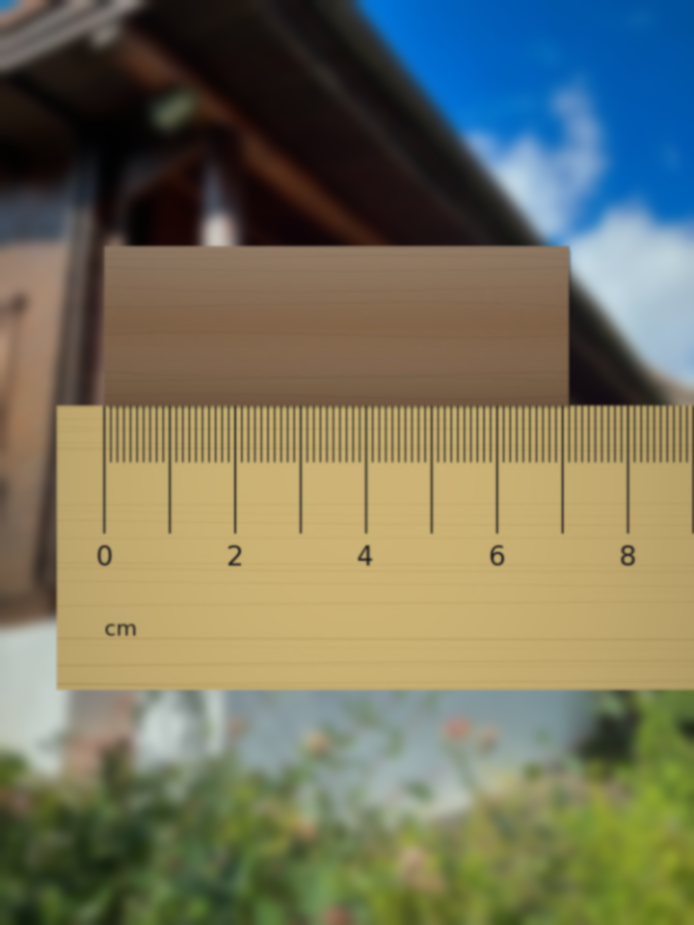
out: 7.1 cm
